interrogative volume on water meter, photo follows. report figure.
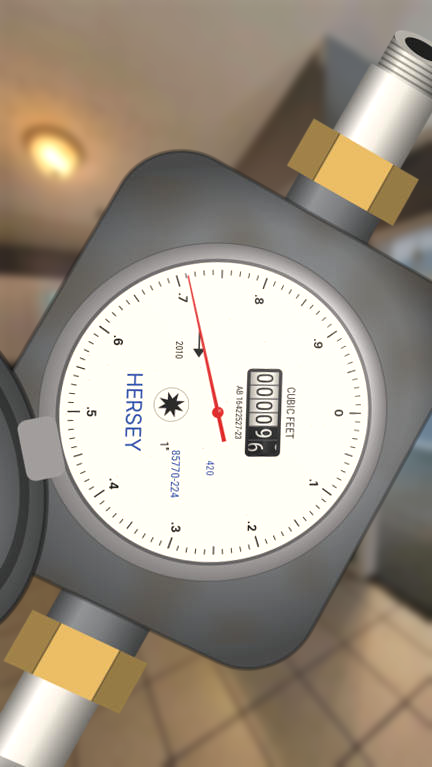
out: 95.71 ft³
